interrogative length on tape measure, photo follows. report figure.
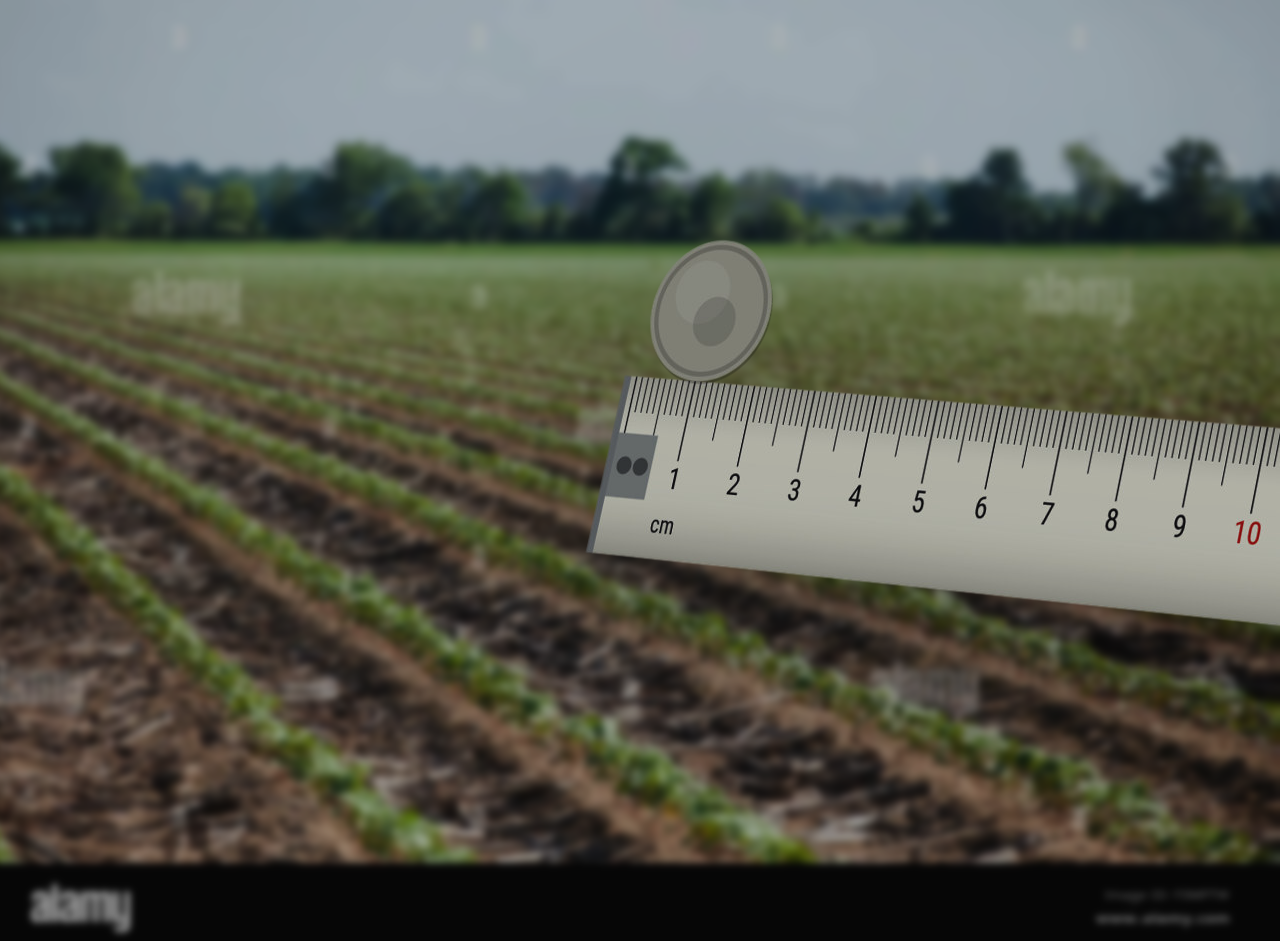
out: 2 cm
